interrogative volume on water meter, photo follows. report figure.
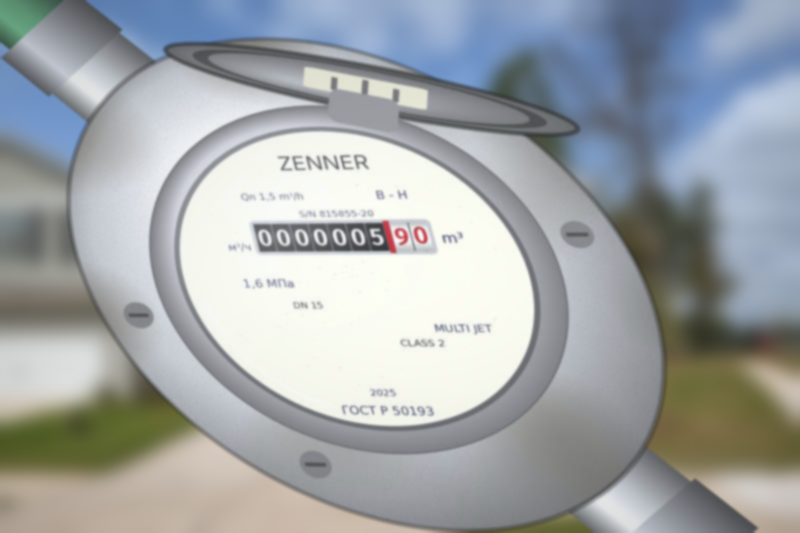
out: 5.90 m³
